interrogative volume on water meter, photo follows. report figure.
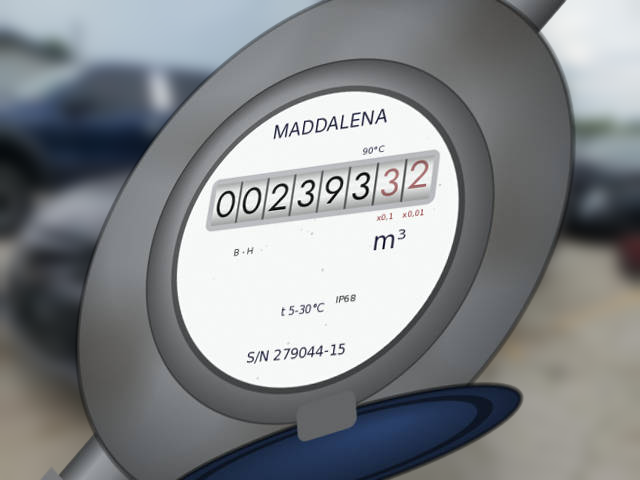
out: 2393.32 m³
